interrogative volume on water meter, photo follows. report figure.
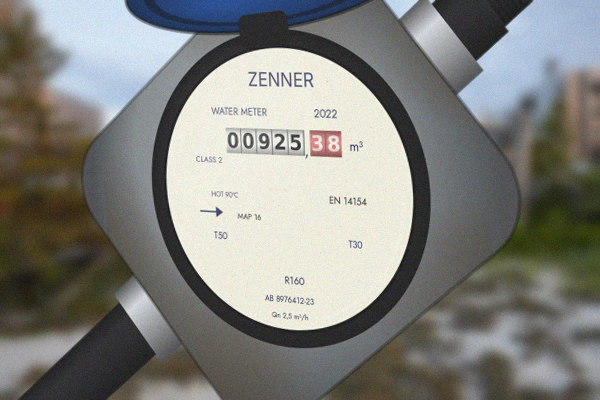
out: 925.38 m³
